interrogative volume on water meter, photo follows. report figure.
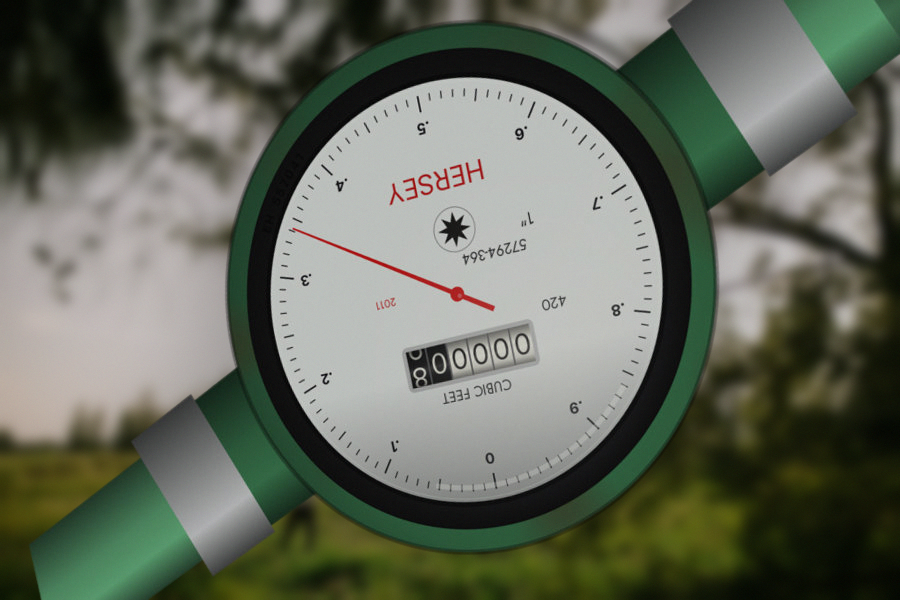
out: 8.34 ft³
